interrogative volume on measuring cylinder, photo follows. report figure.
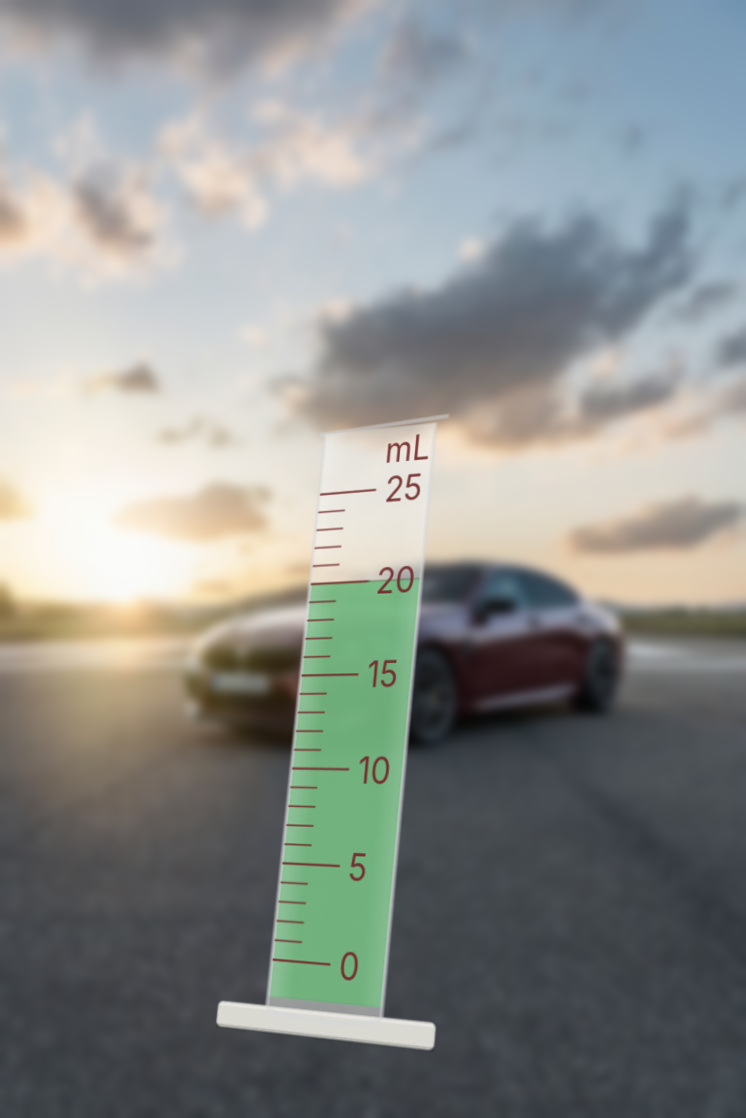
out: 20 mL
